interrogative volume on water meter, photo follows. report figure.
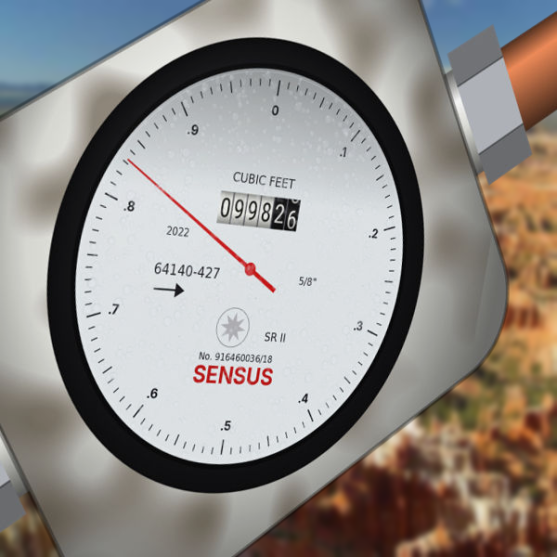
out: 99825.83 ft³
